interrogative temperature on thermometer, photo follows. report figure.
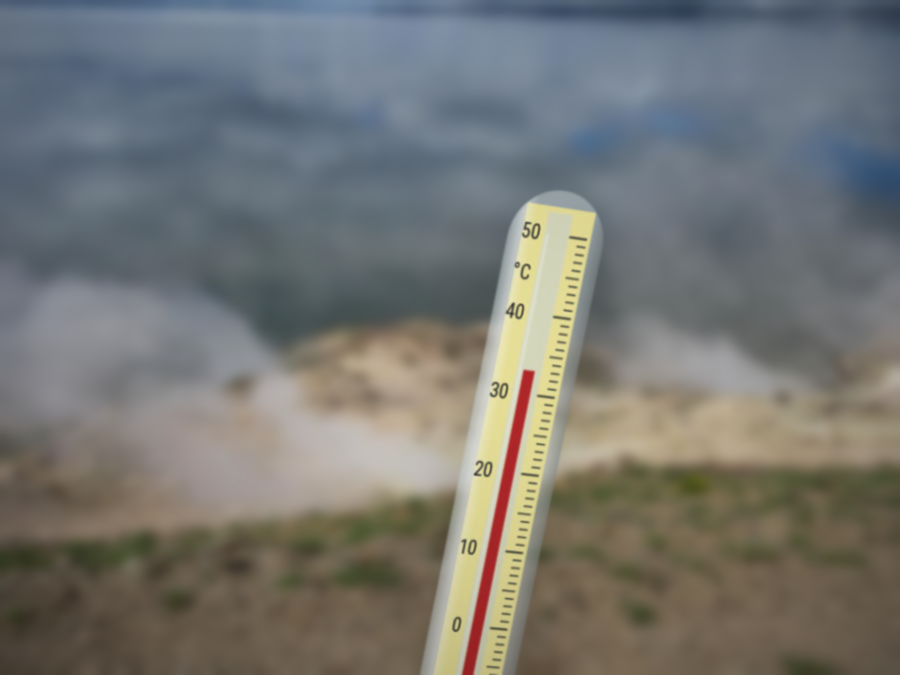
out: 33 °C
